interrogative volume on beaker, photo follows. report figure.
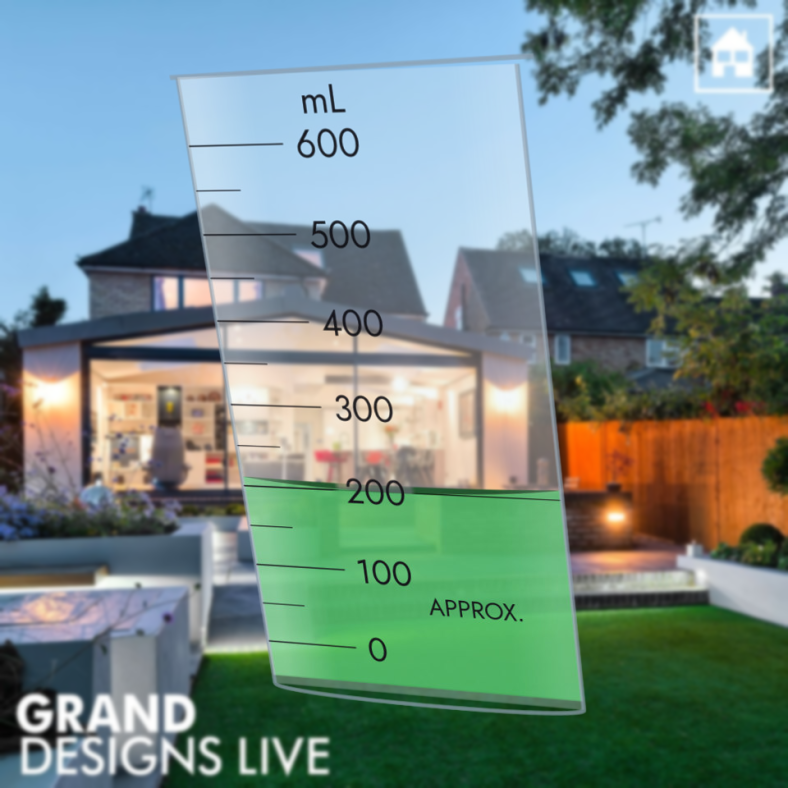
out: 200 mL
